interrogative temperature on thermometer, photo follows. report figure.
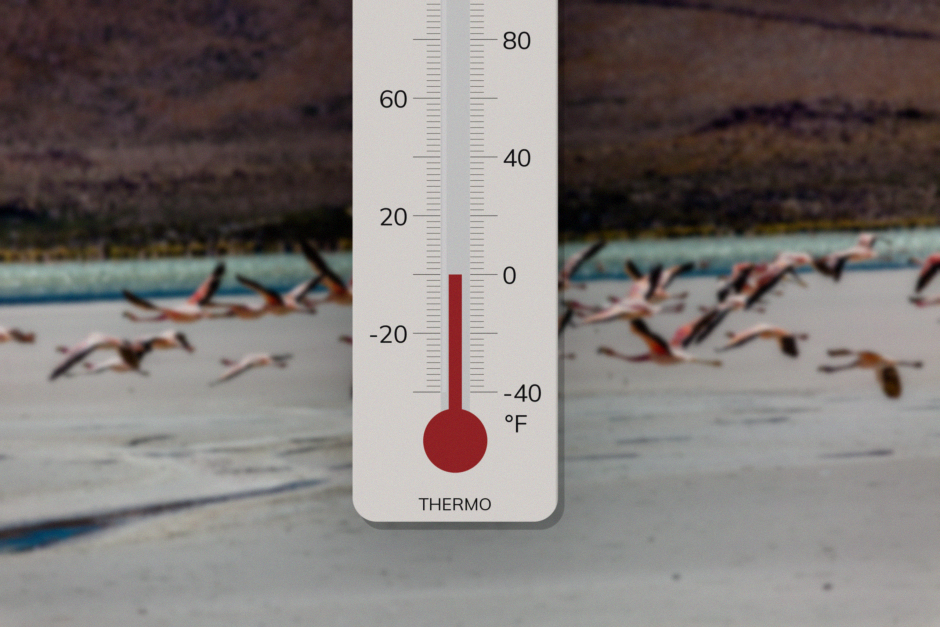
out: 0 °F
